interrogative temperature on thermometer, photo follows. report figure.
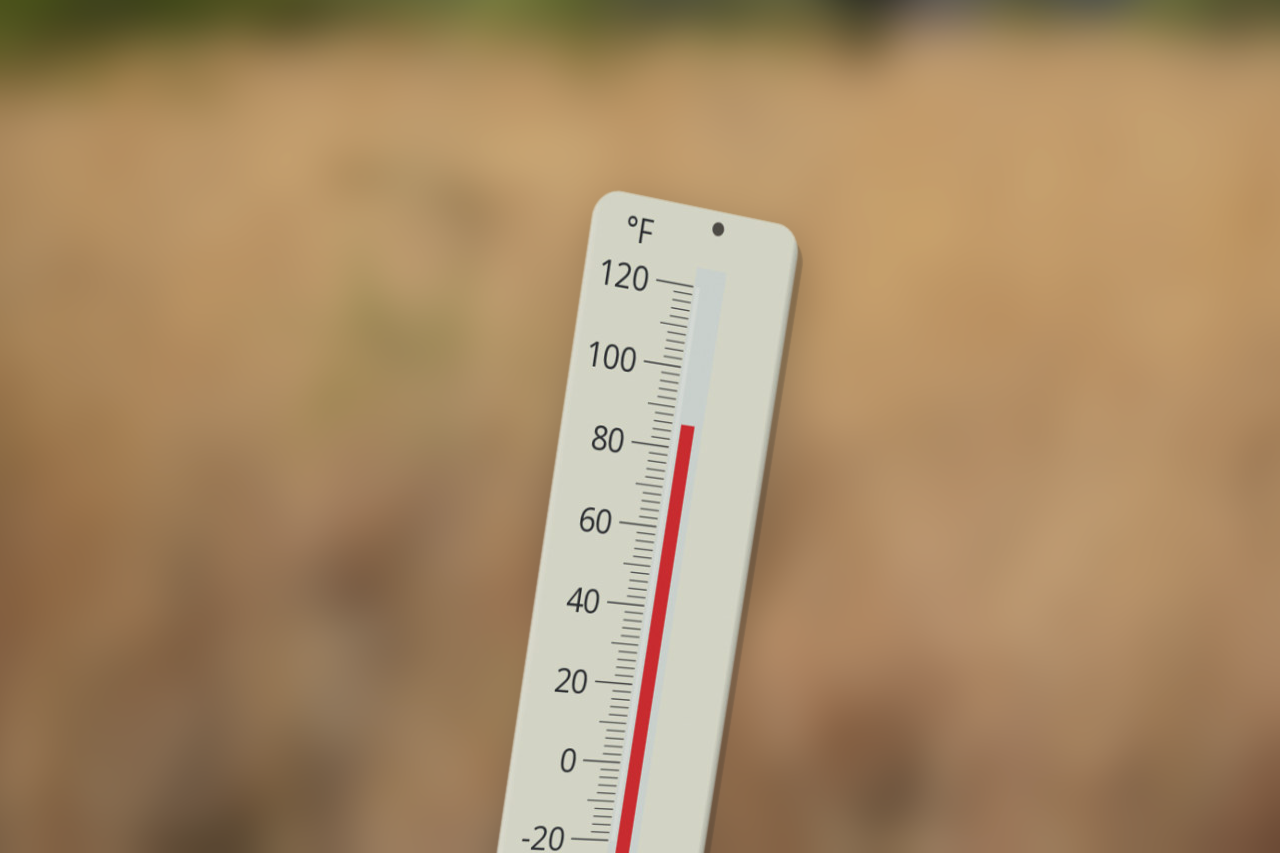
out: 86 °F
